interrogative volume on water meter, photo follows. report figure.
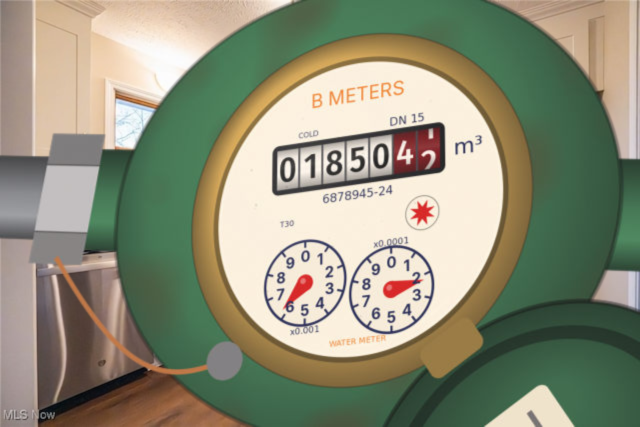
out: 1850.4162 m³
